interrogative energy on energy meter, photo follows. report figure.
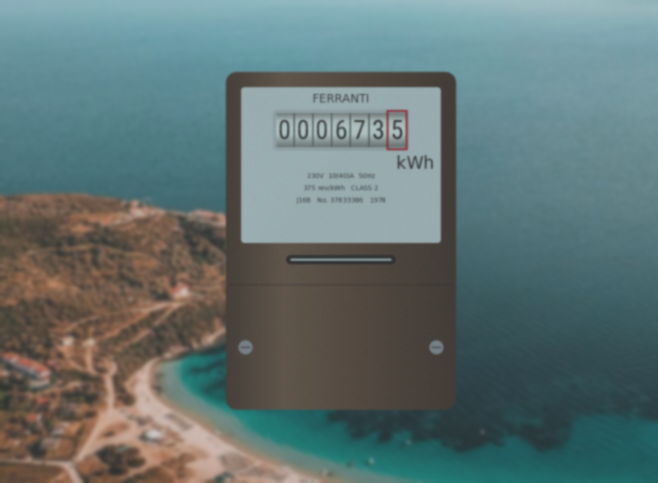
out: 673.5 kWh
